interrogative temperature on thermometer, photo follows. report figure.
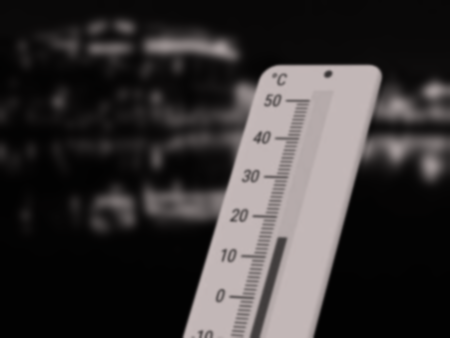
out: 15 °C
